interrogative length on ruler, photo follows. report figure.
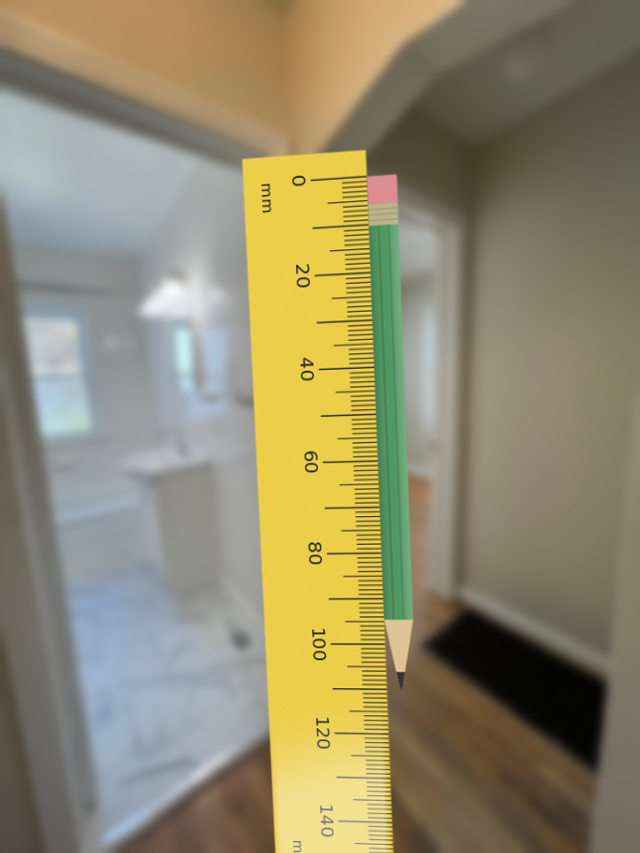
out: 110 mm
